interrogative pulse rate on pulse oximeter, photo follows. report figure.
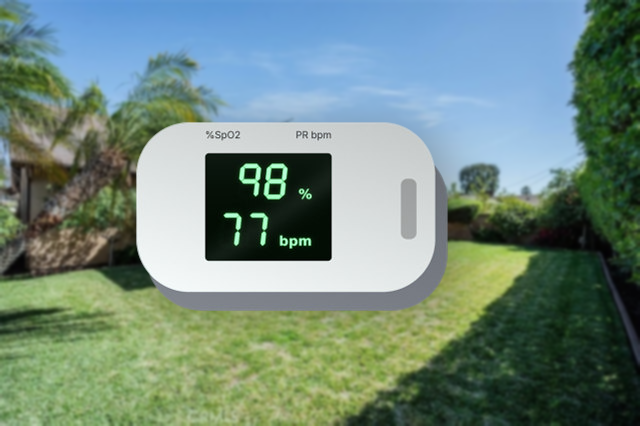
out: 77 bpm
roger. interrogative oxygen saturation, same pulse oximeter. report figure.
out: 98 %
